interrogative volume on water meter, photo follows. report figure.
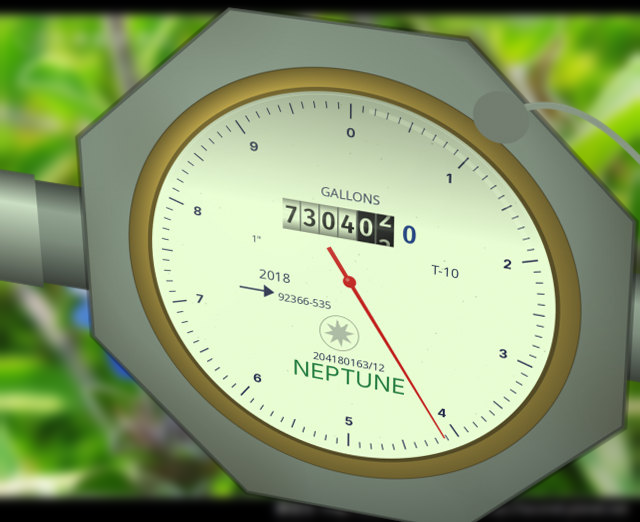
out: 7304024.1 gal
